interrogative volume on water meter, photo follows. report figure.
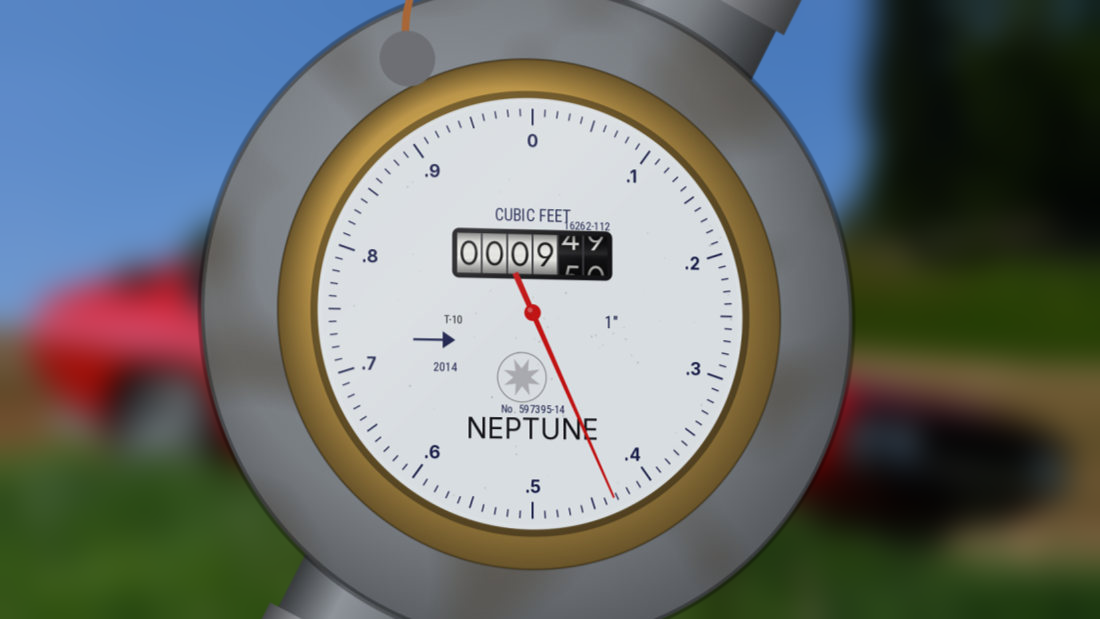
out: 949.43 ft³
